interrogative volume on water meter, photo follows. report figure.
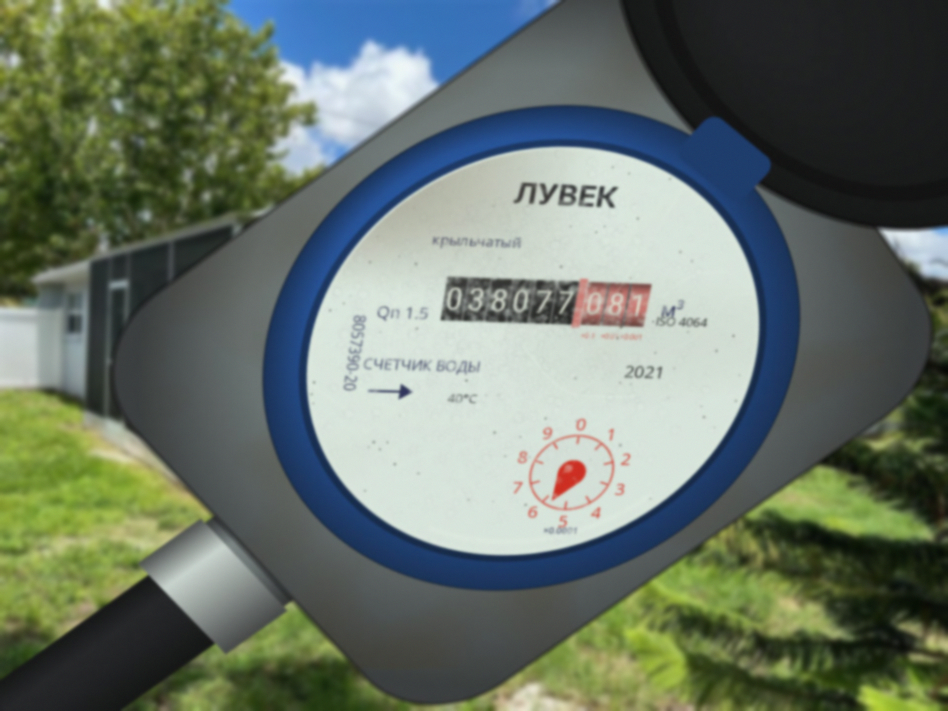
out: 38077.0815 m³
